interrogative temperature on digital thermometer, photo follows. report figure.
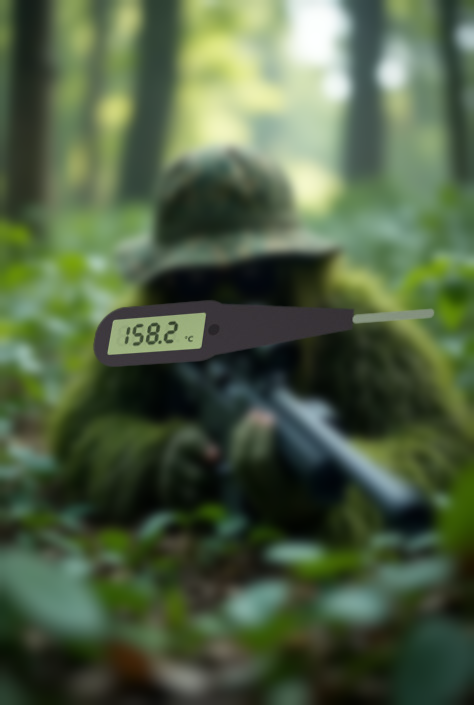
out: 158.2 °C
